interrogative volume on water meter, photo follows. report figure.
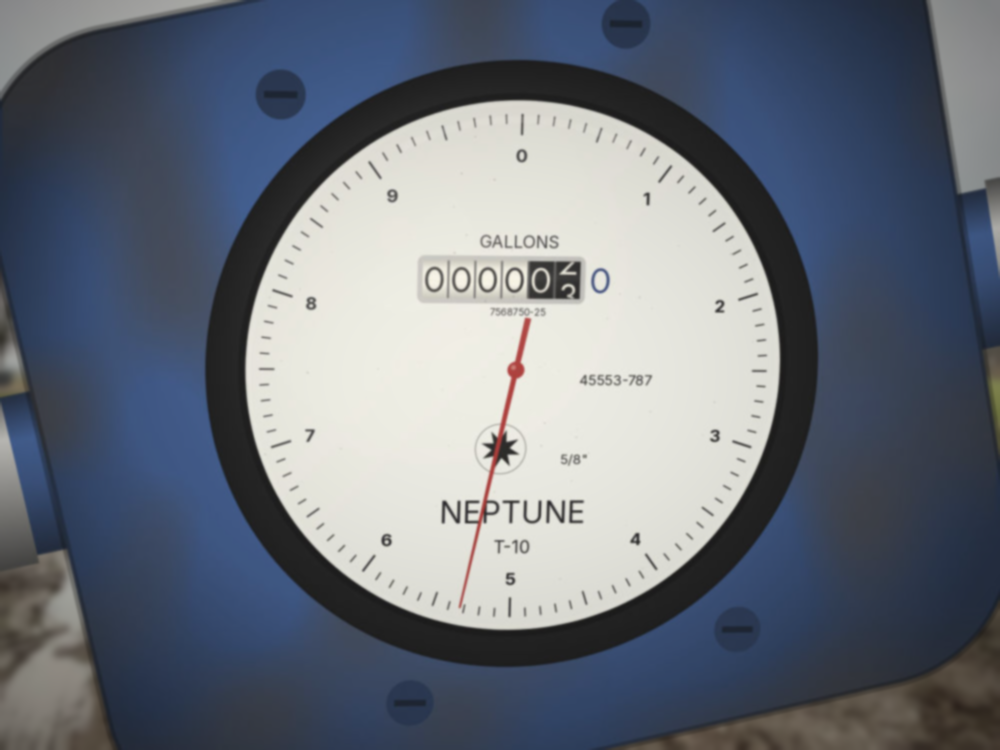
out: 25.3 gal
